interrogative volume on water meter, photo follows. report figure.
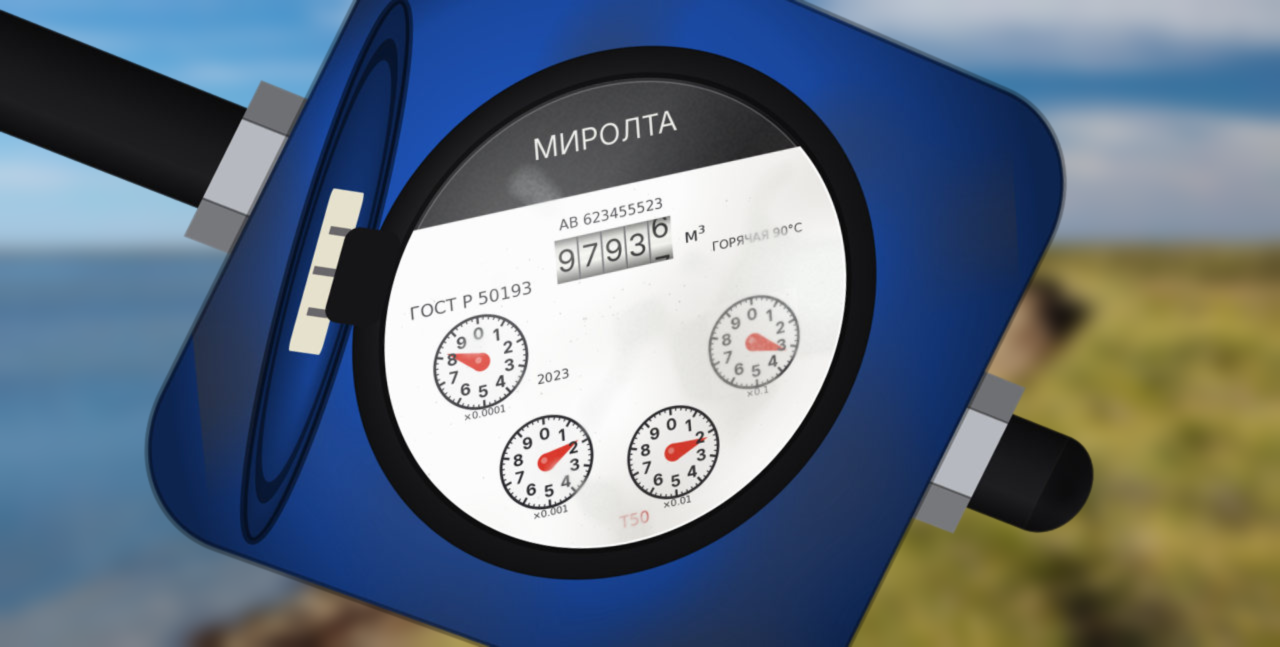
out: 97936.3218 m³
